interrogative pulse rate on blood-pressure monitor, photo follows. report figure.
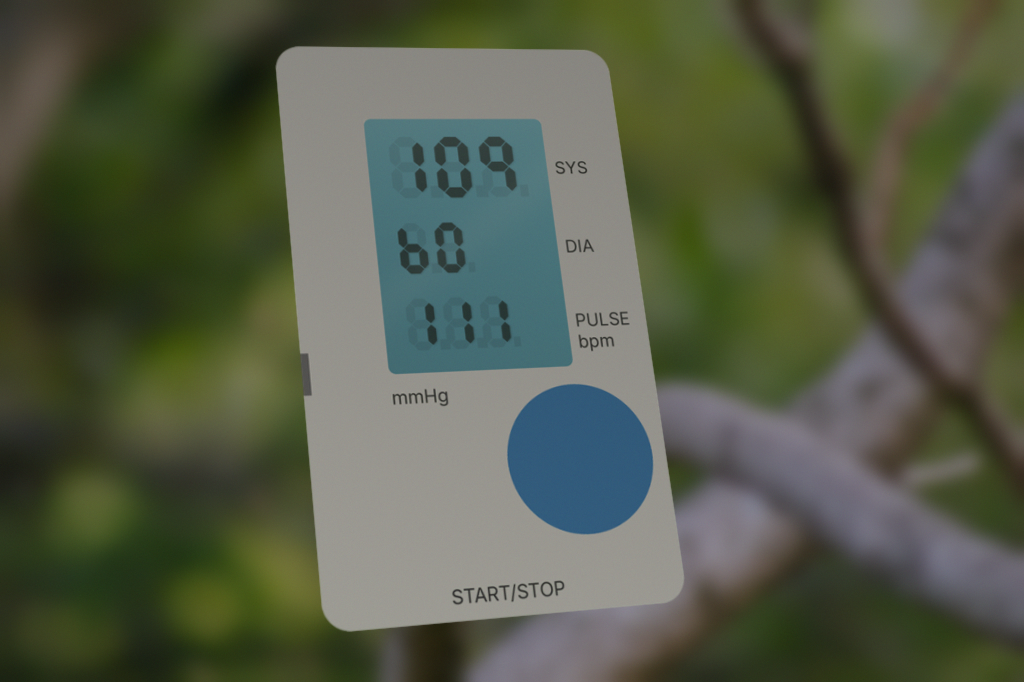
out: 111 bpm
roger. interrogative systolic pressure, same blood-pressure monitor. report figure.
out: 109 mmHg
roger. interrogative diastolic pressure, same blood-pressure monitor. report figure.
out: 60 mmHg
